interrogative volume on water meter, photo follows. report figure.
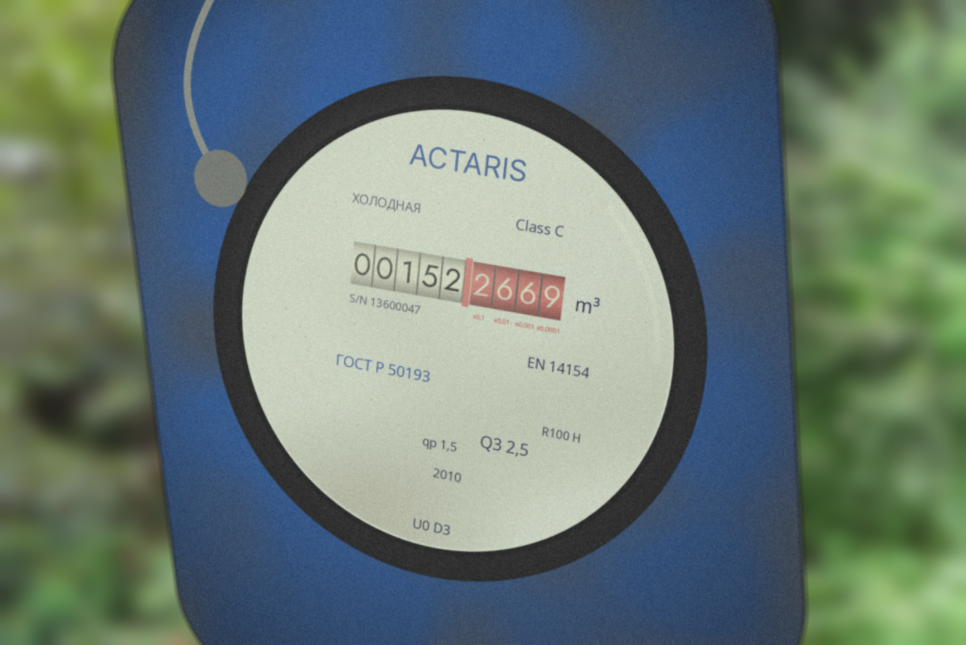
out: 152.2669 m³
